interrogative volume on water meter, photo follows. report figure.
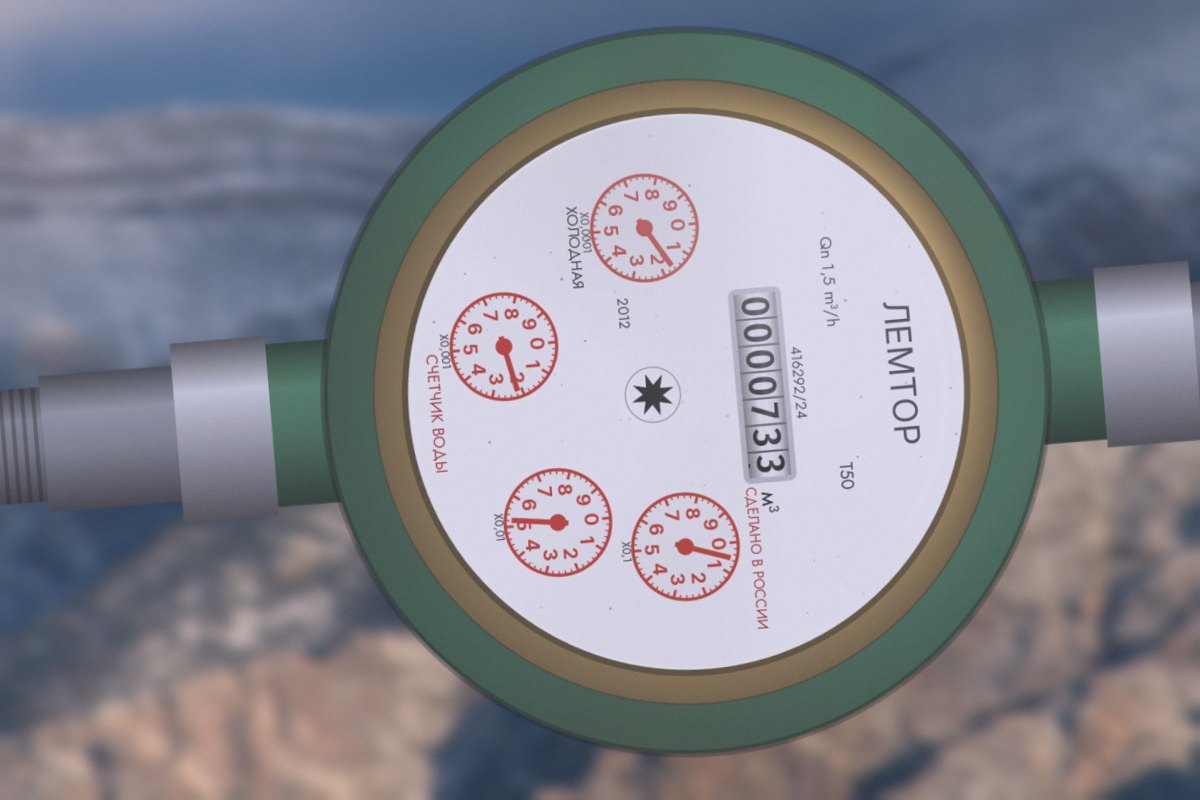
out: 733.0521 m³
